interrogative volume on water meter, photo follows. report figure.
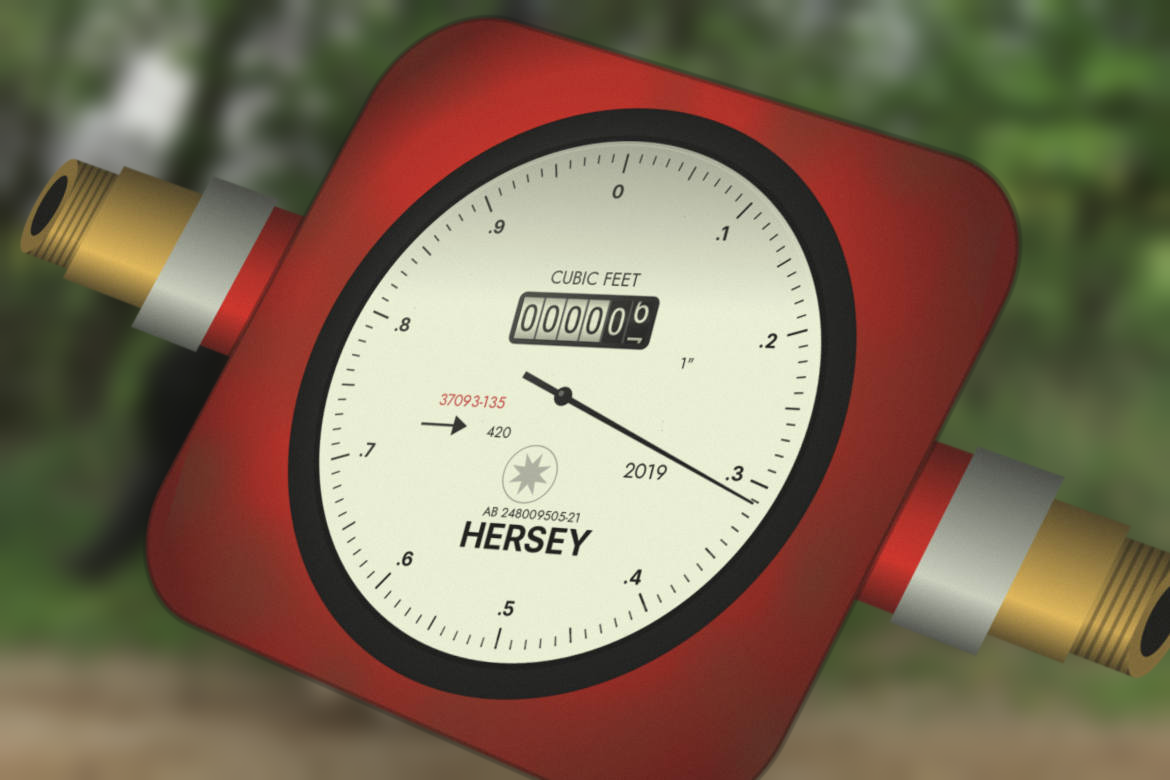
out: 6.31 ft³
